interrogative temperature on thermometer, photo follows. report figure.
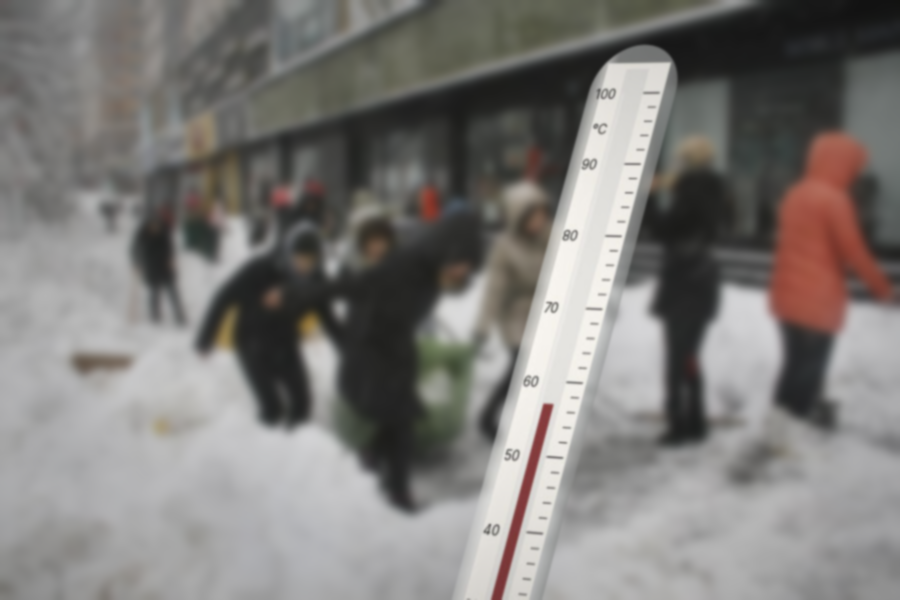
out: 57 °C
